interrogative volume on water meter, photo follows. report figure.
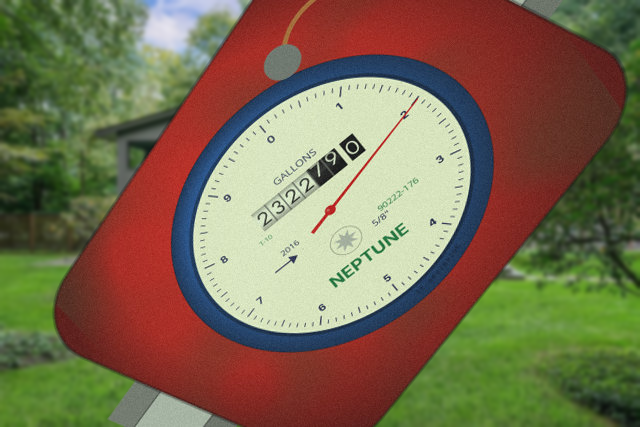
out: 2322792.0 gal
